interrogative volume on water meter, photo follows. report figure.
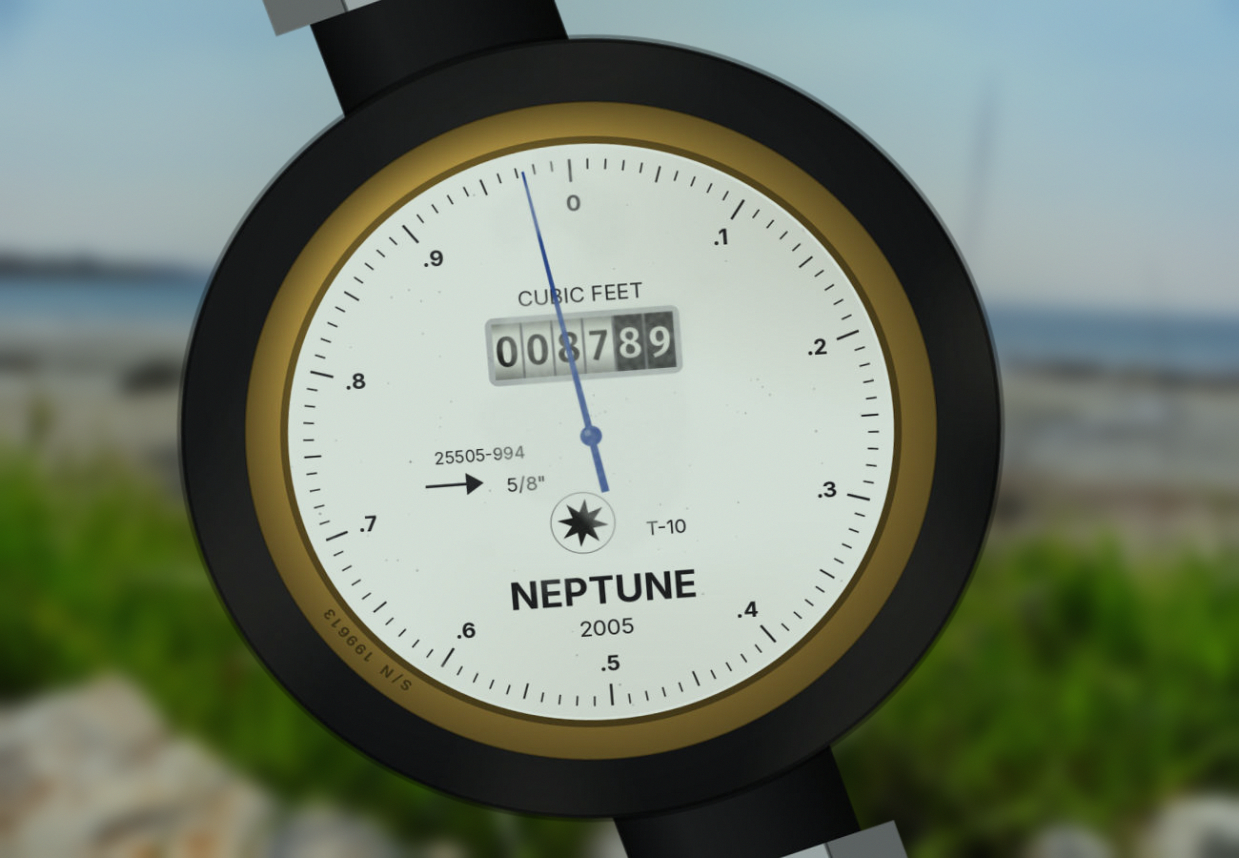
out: 8788.97 ft³
